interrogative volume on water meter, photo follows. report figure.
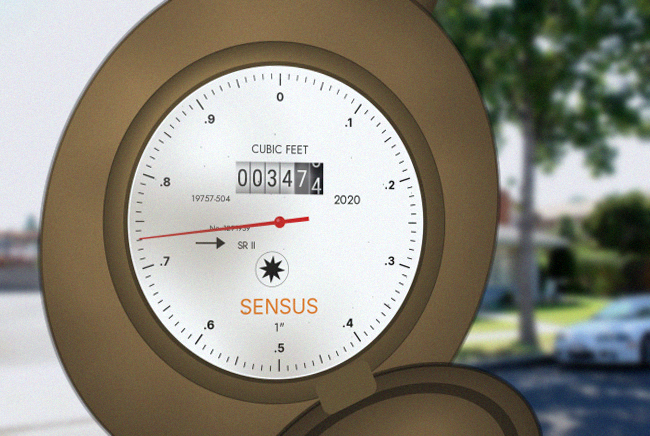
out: 3473.73 ft³
